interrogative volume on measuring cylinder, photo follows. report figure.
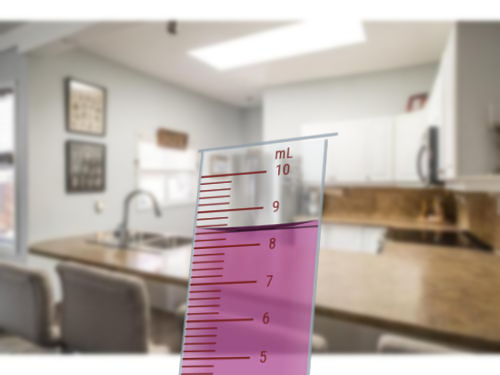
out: 8.4 mL
